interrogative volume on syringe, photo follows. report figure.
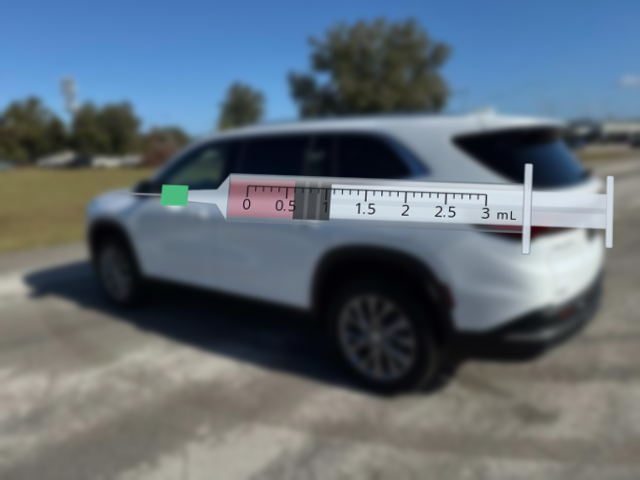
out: 0.6 mL
